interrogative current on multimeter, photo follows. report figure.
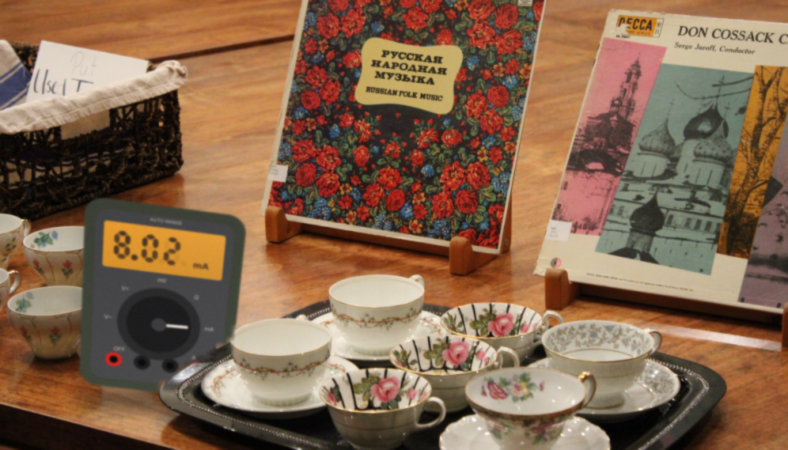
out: 8.02 mA
